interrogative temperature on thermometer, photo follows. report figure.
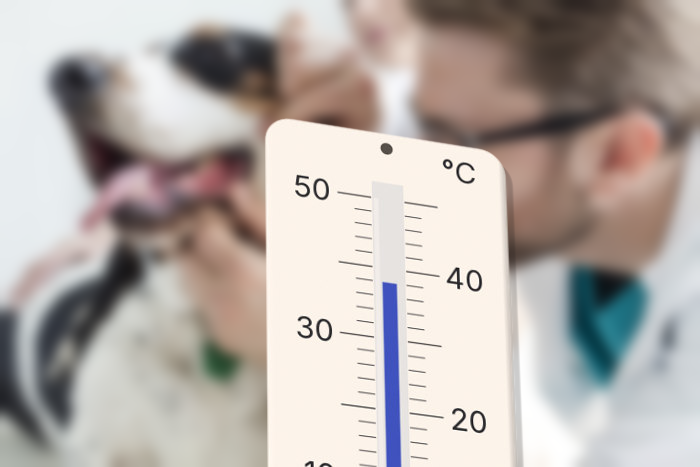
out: 38 °C
